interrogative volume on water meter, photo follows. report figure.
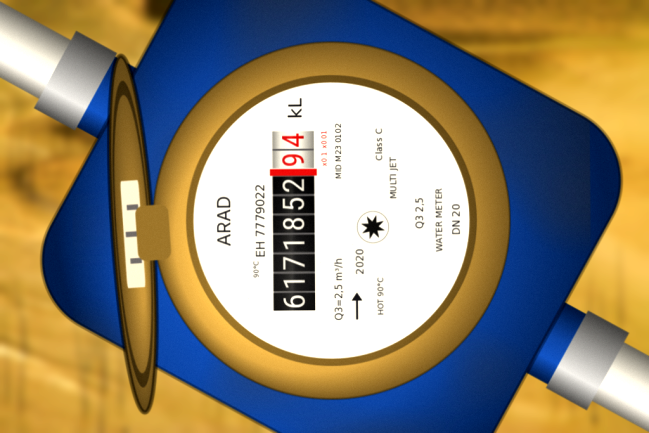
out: 6171852.94 kL
